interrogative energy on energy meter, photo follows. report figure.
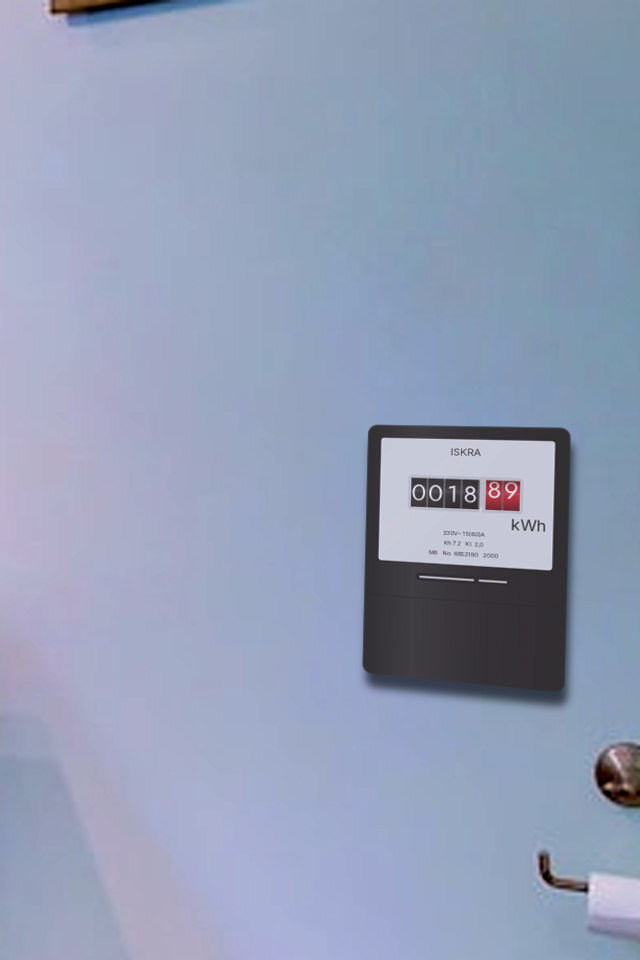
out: 18.89 kWh
